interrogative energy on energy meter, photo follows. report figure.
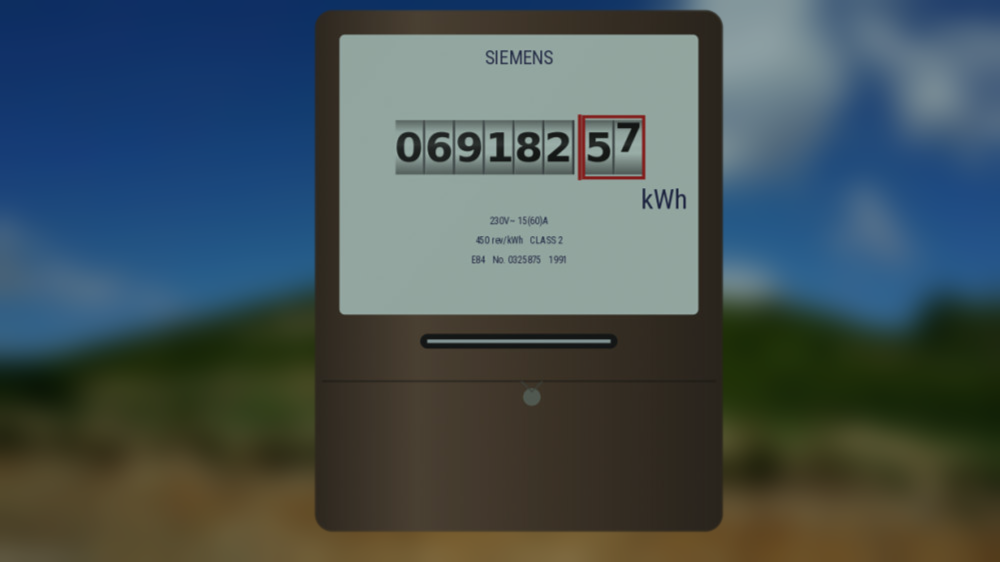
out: 69182.57 kWh
